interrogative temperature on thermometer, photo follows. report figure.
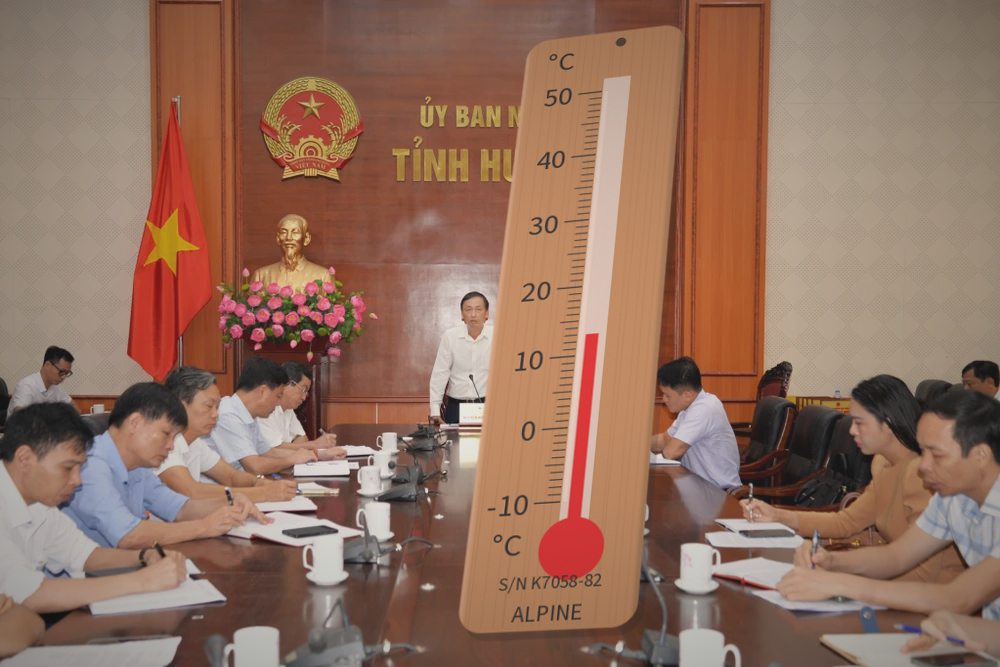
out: 13 °C
